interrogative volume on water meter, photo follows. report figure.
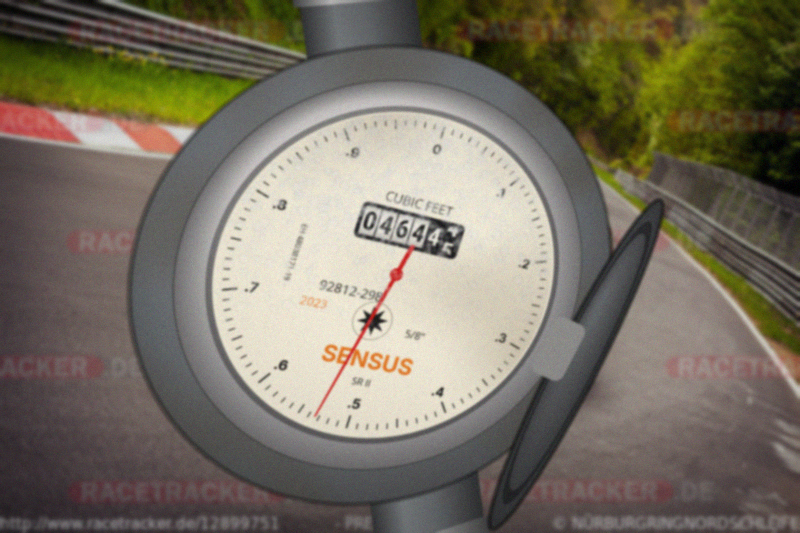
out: 46444.53 ft³
